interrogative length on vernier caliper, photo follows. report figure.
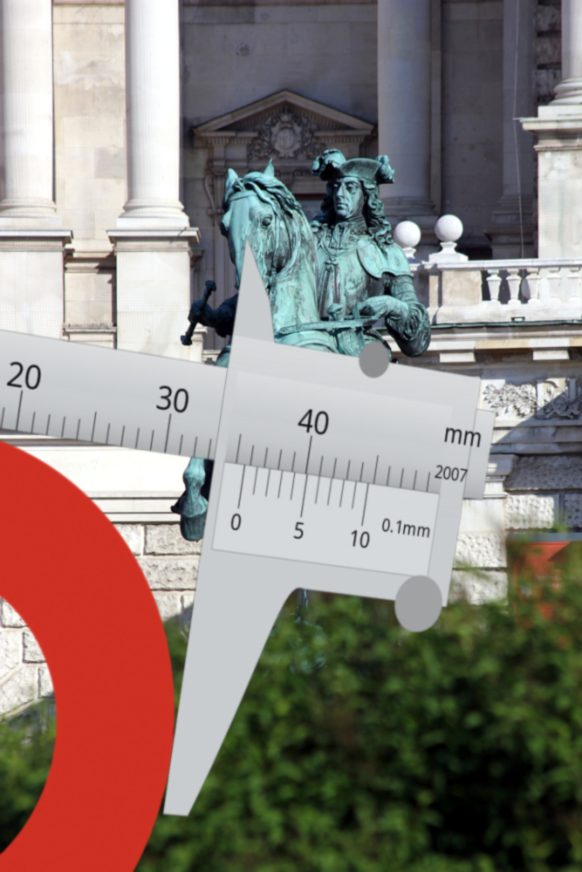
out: 35.6 mm
